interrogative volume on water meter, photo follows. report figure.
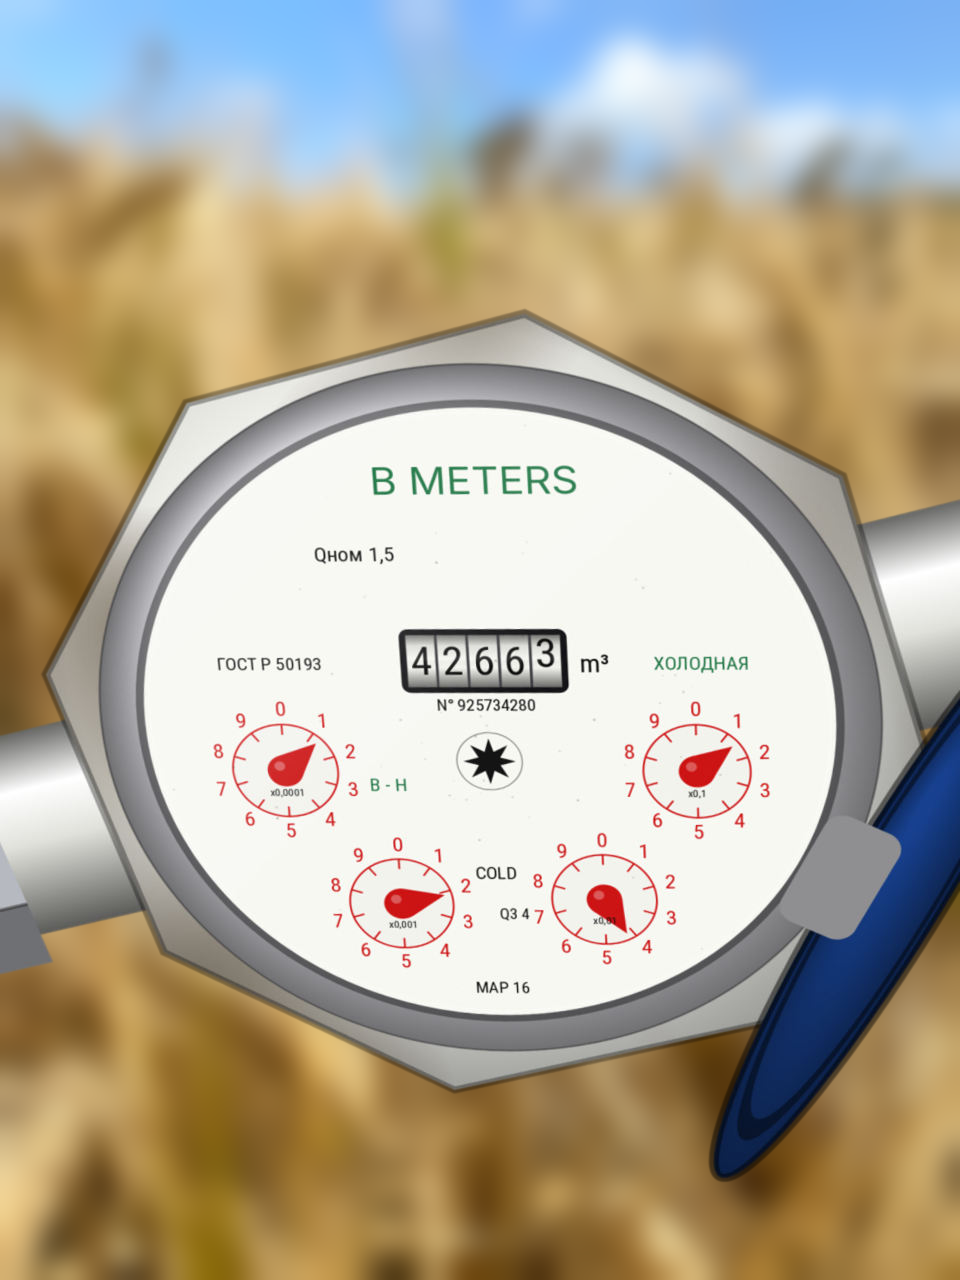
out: 42663.1421 m³
